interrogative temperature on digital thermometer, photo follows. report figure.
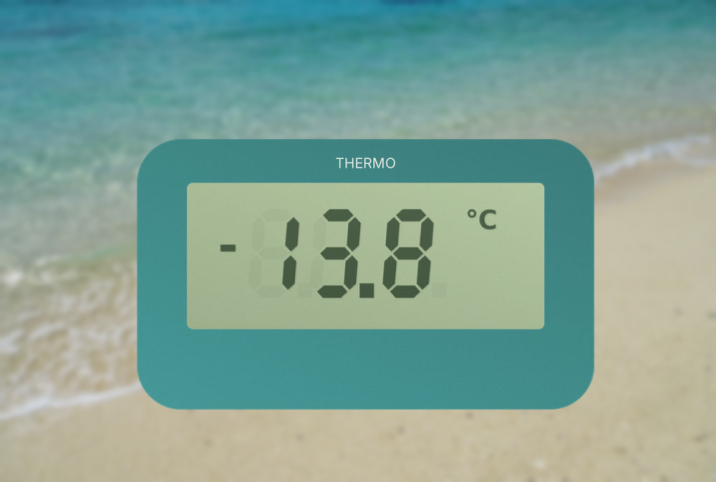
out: -13.8 °C
